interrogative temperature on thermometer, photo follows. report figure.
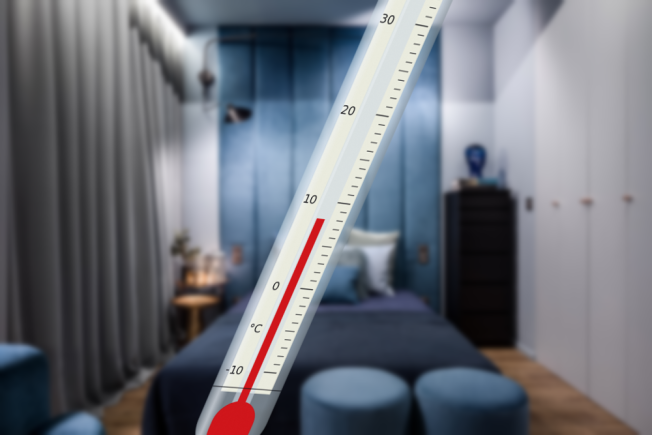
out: 8 °C
